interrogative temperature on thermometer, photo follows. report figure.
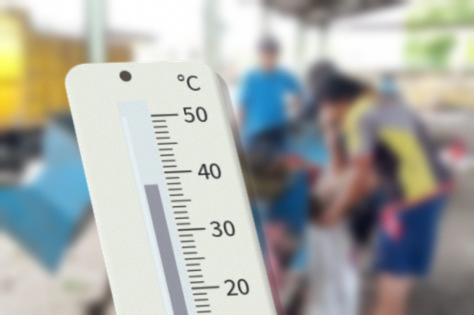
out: 38 °C
